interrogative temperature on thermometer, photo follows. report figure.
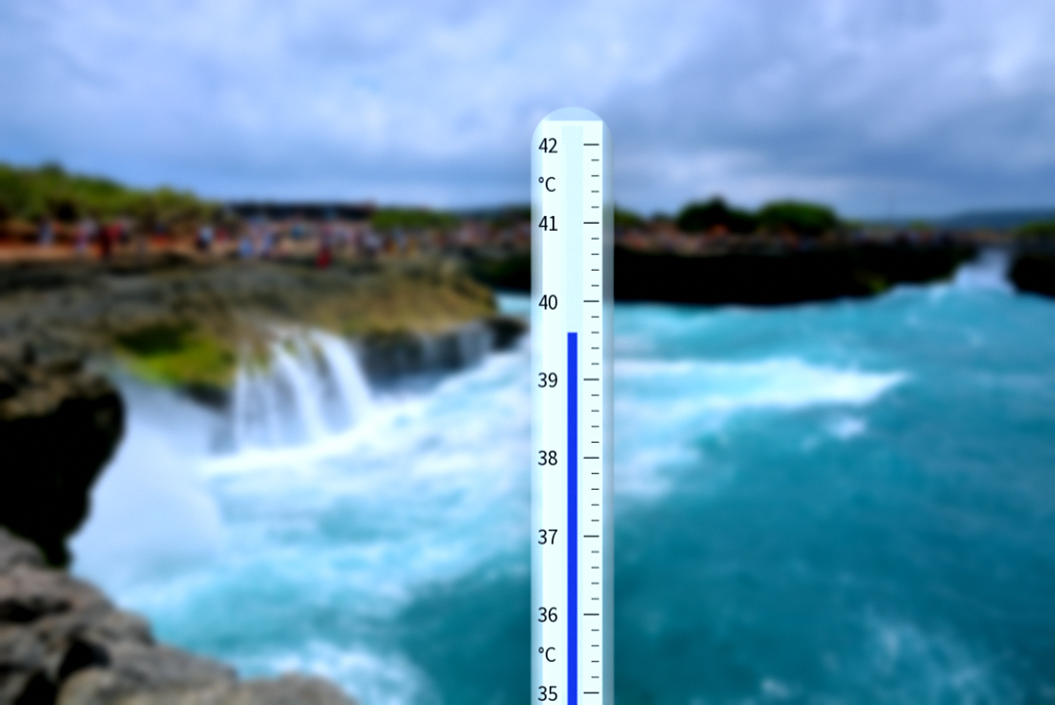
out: 39.6 °C
